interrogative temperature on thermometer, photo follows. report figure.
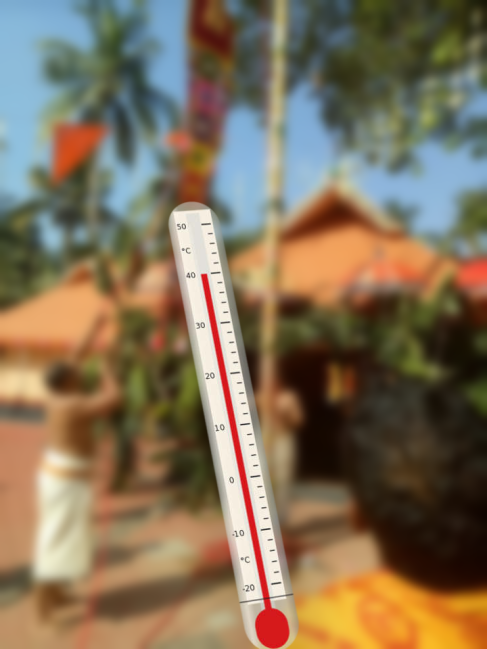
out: 40 °C
